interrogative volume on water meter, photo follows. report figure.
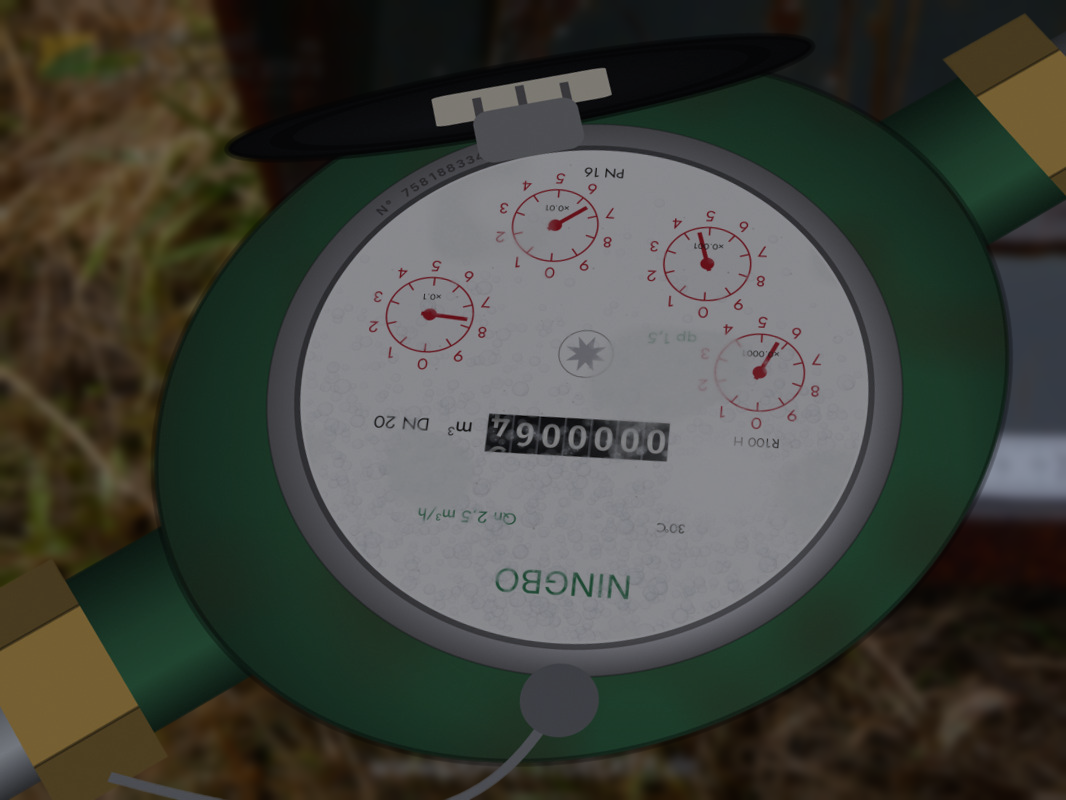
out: 63.7645 m³
